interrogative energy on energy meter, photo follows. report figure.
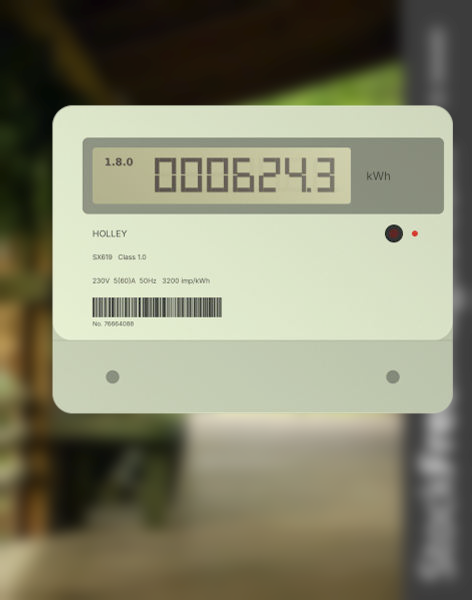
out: 624.3 kWh
